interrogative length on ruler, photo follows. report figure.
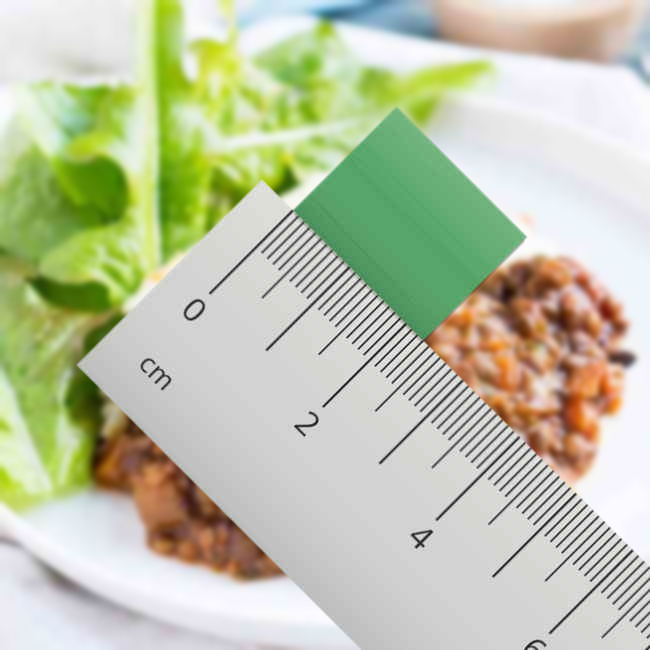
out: 2.3 cm
